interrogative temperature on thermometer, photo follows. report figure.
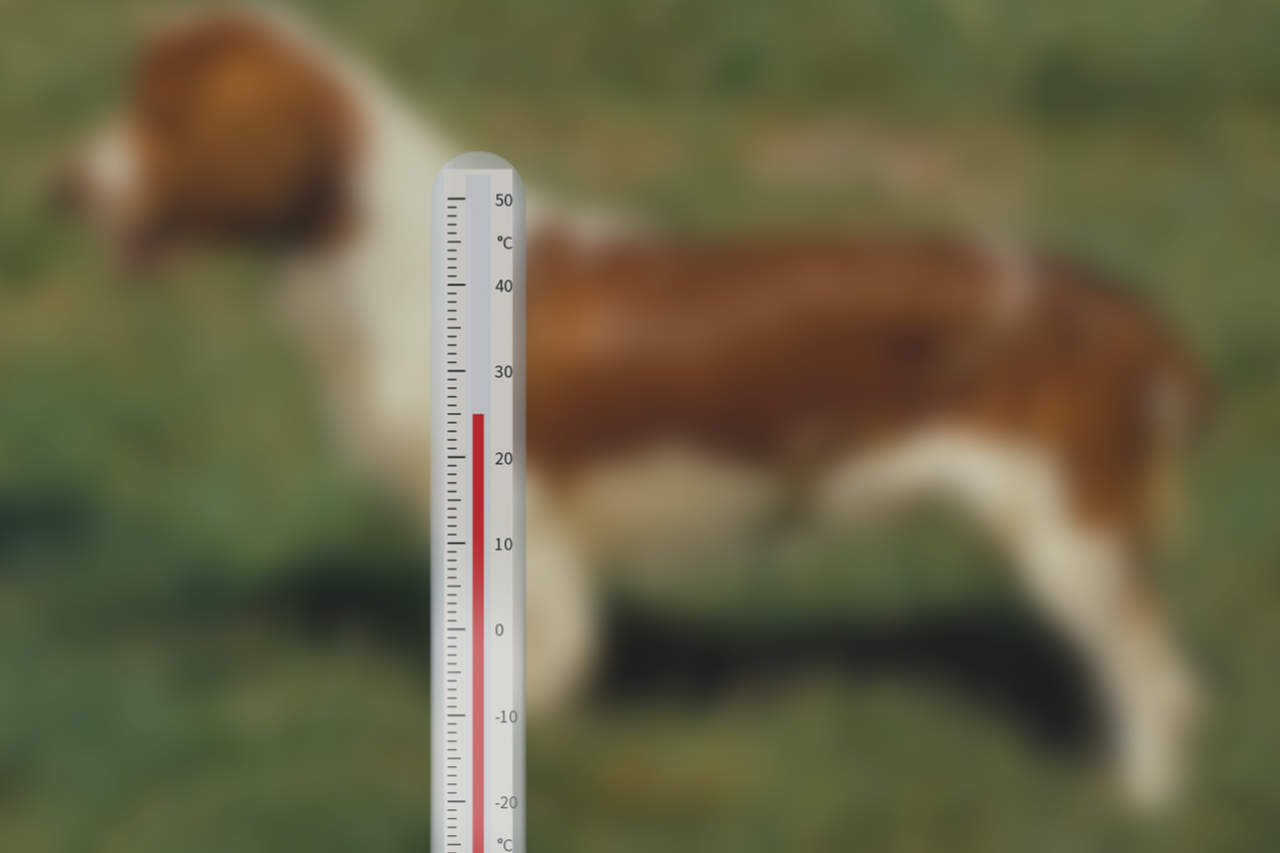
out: 25 °C
